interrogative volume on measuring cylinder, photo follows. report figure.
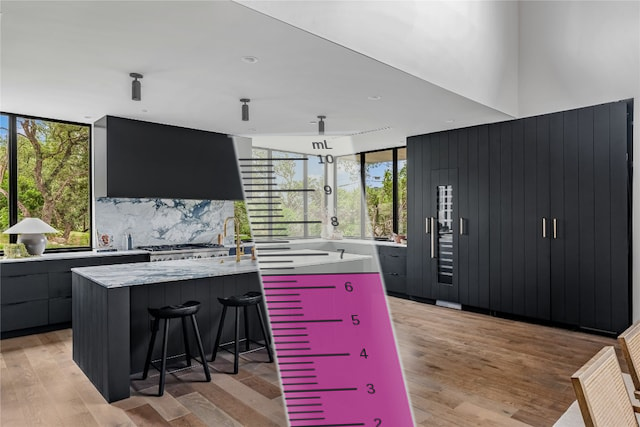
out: 6.4 mL
